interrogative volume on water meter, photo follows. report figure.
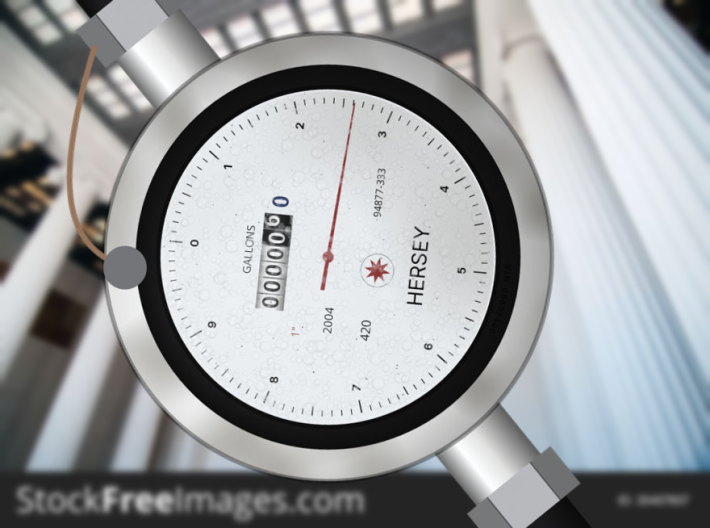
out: 62.6 gal
